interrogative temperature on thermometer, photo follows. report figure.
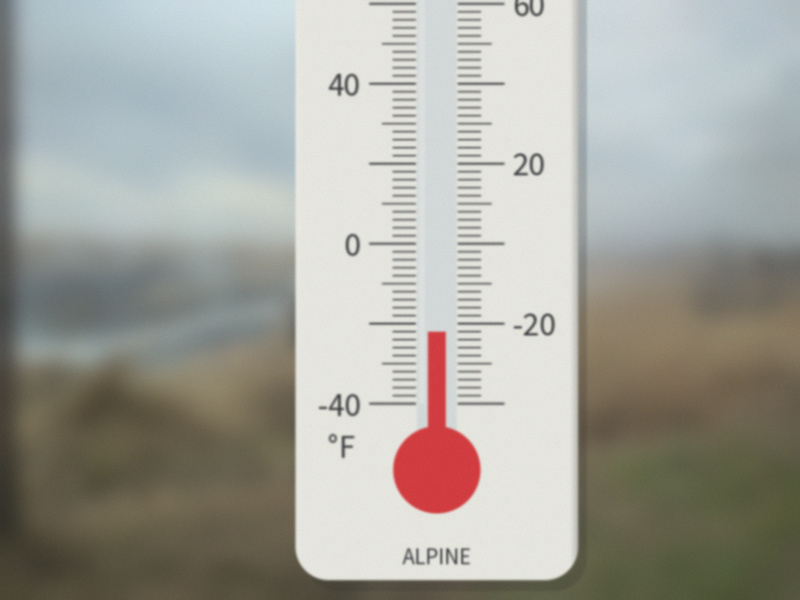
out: -22 °F
